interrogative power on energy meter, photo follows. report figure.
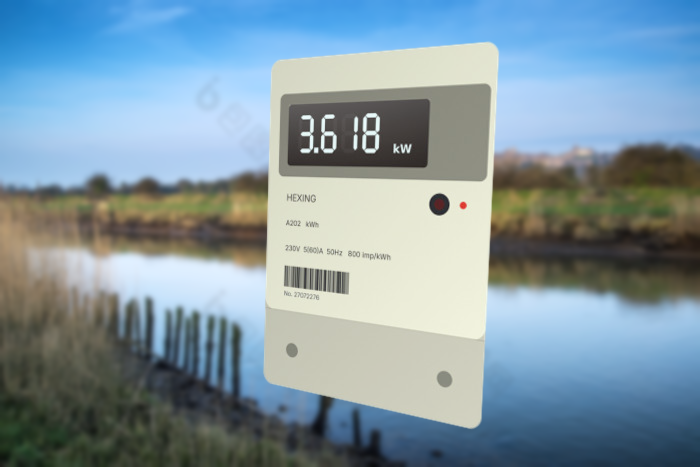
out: 3.618 kW
